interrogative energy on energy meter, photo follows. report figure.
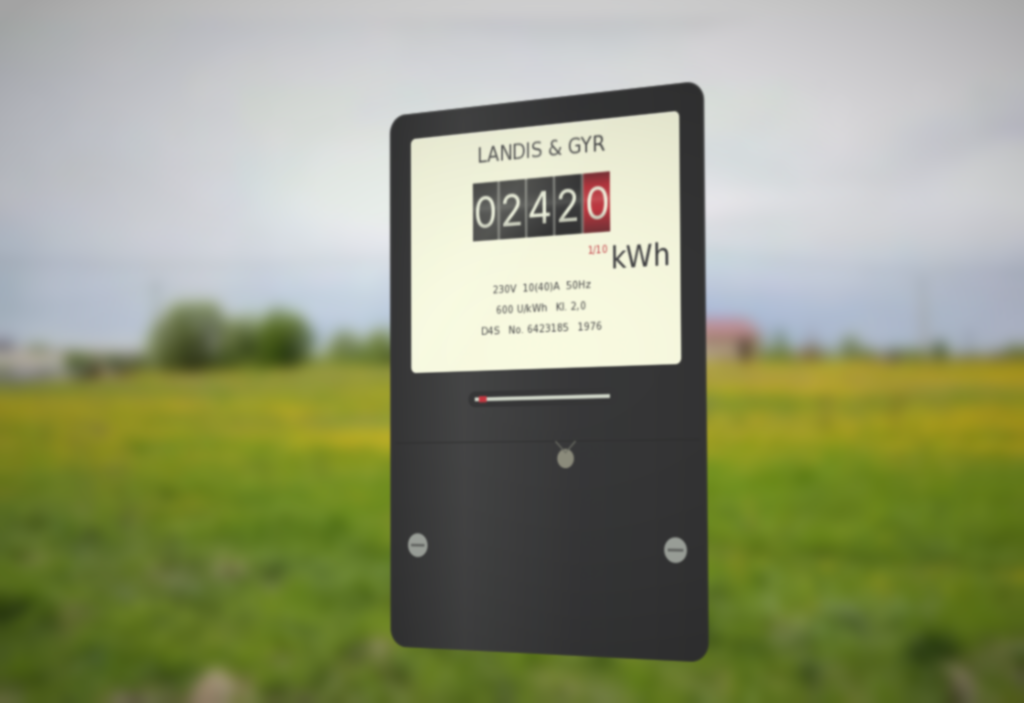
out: 242.0 kWh
